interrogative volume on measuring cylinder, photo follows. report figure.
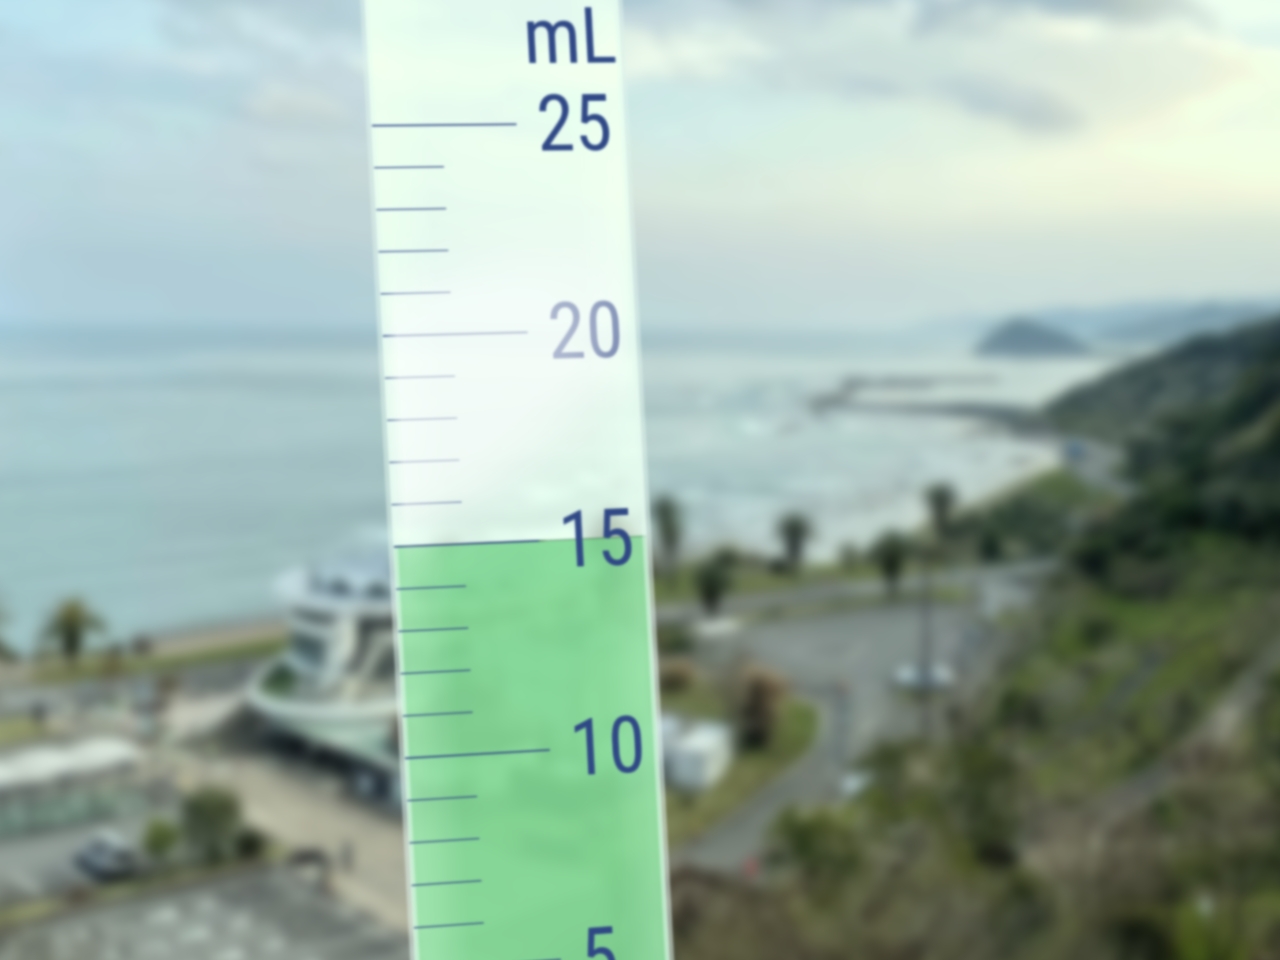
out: 15 mL
